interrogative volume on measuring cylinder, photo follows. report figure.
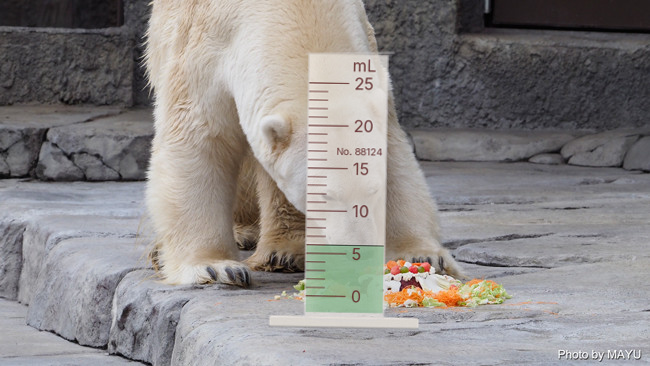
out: 6 mL
